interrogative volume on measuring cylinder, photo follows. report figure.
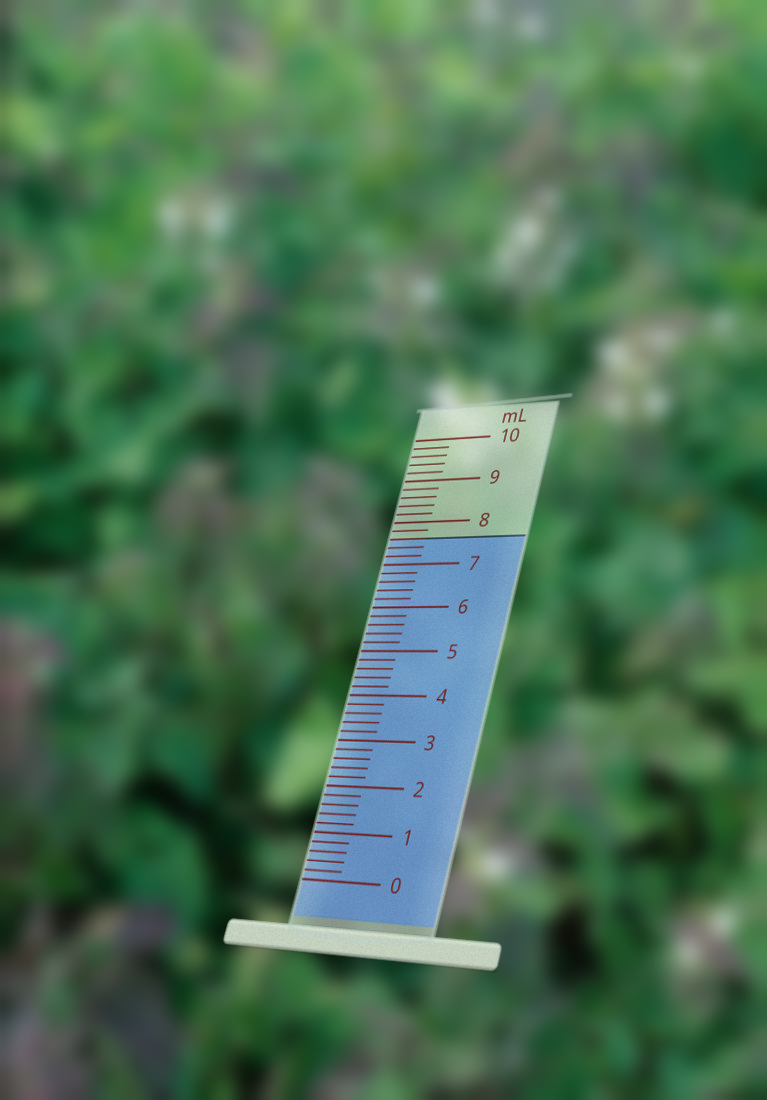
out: 7.6 mL
